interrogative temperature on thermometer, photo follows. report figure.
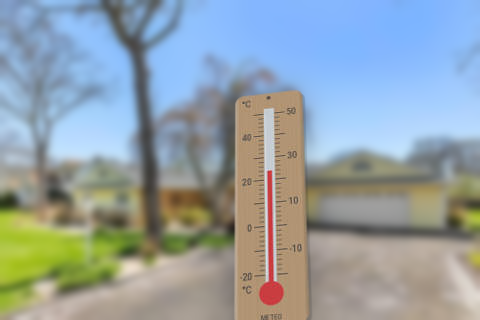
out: 24 °C
